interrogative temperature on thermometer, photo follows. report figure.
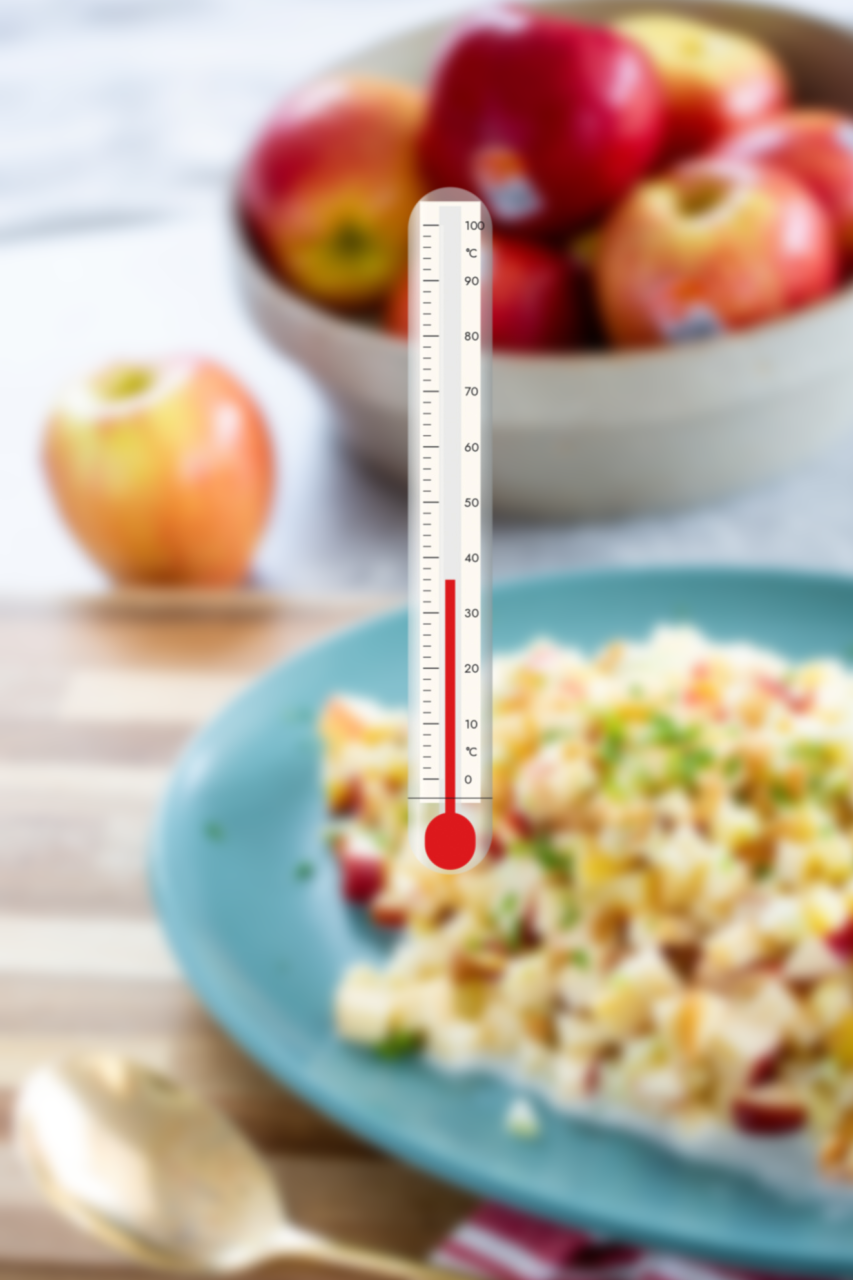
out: 36 °C
